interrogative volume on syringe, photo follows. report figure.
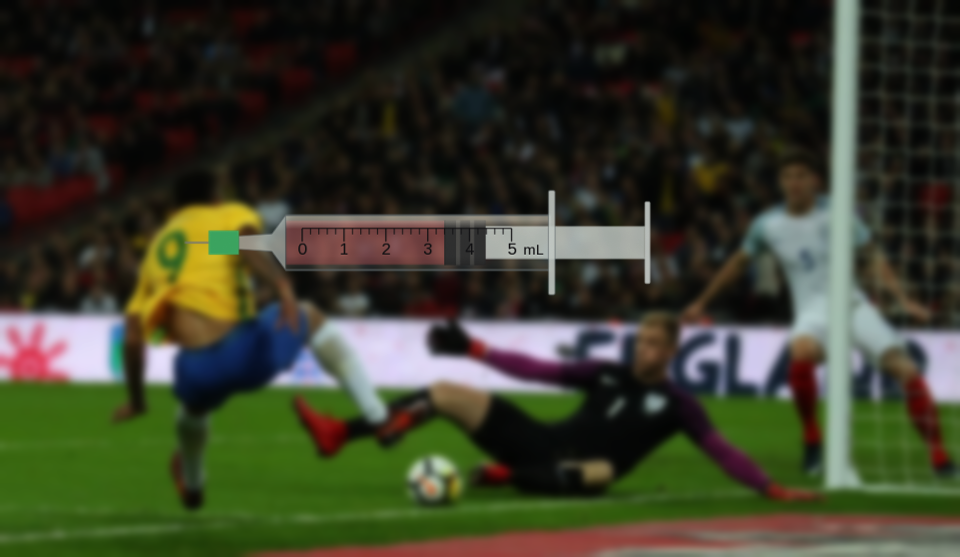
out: 3.4 mL
